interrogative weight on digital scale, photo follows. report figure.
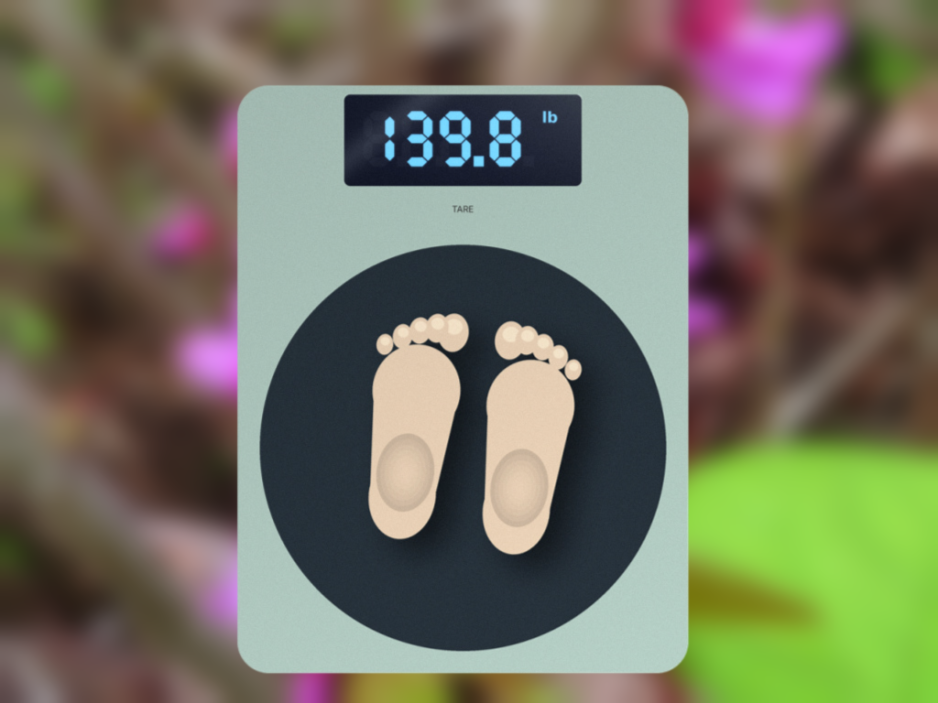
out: 139.8 lb
